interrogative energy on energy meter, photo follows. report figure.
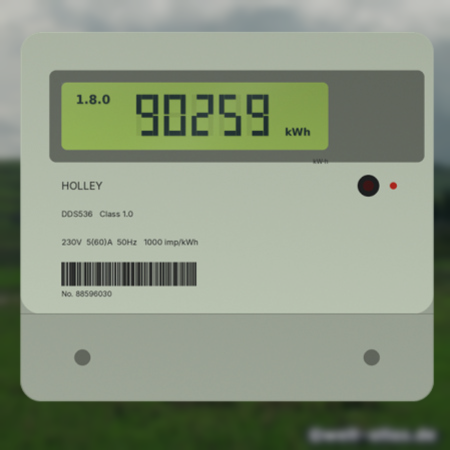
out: 90259 kWh
